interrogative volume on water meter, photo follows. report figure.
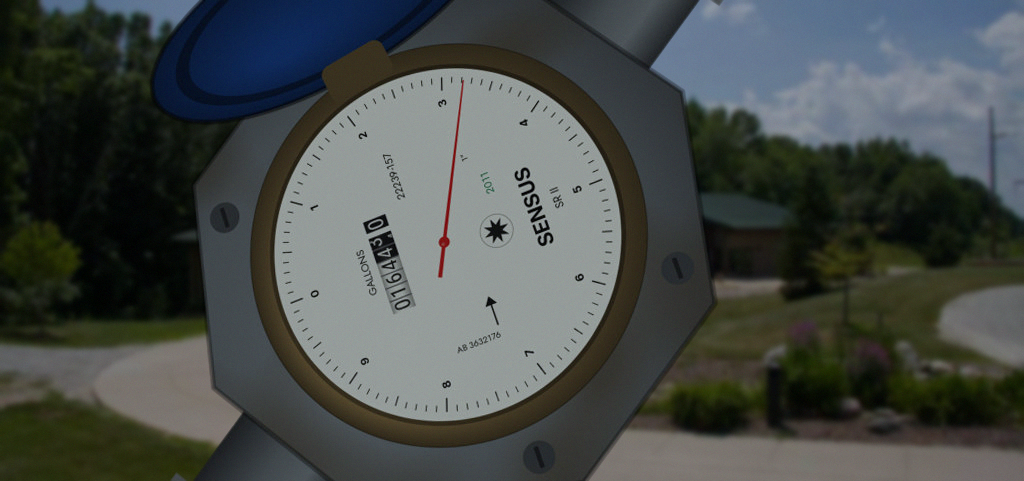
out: 164433.2 gal
